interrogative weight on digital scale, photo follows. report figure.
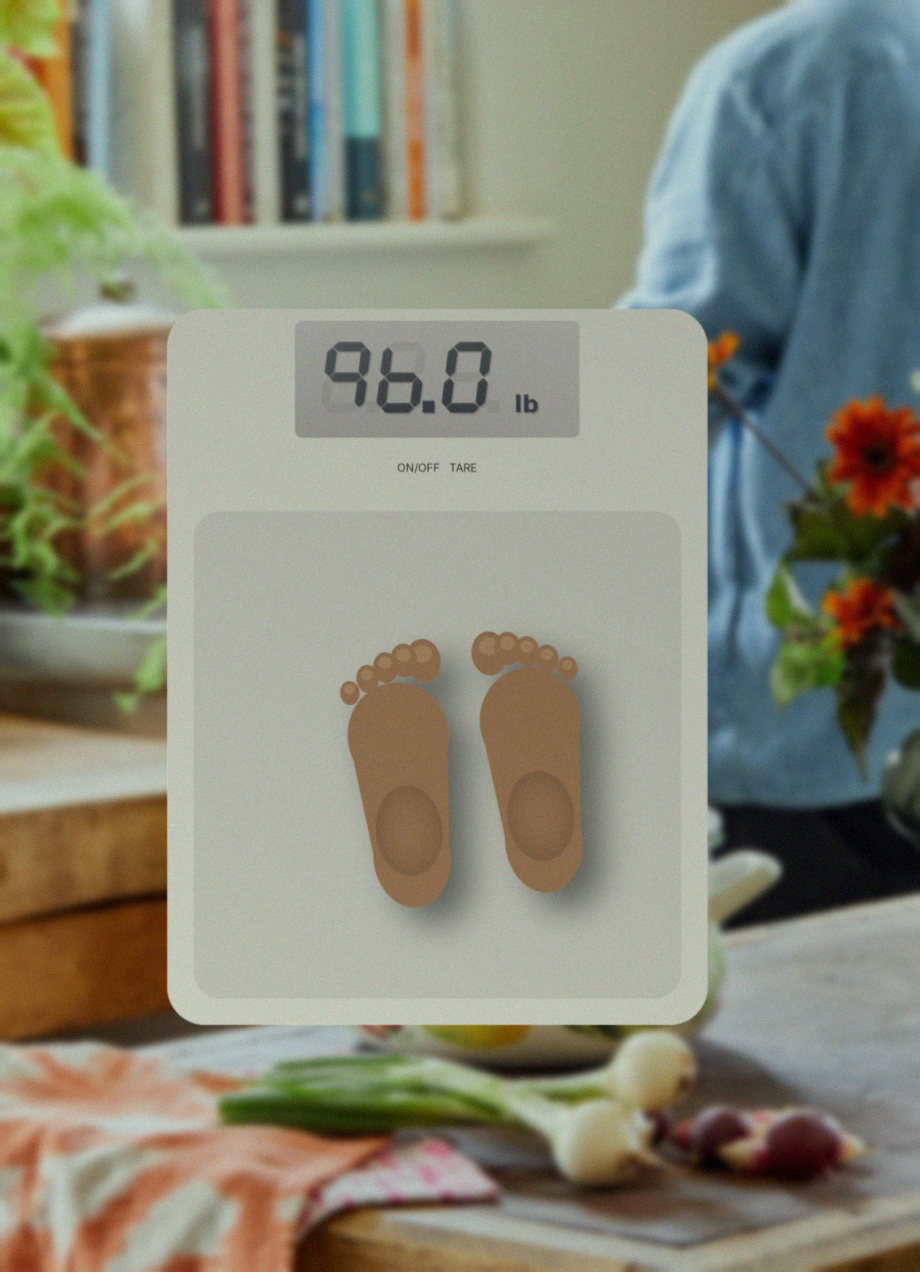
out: 96.0 lb
